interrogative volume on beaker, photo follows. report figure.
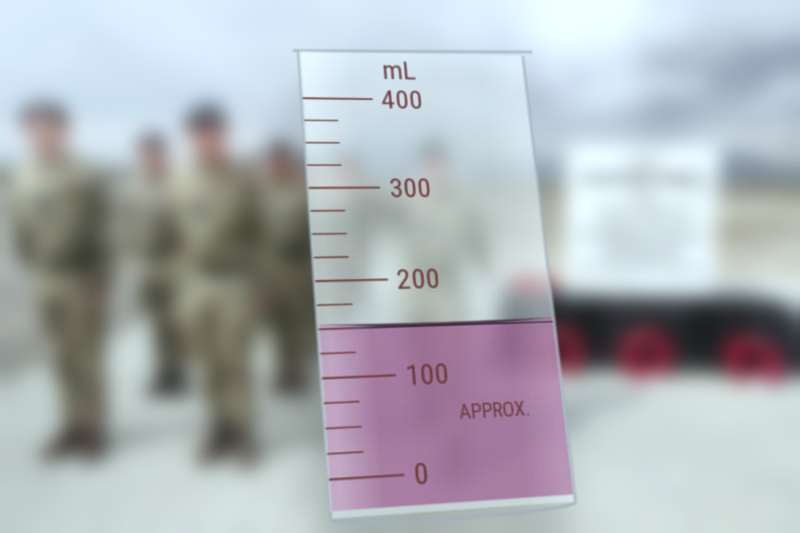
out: 150 mL
